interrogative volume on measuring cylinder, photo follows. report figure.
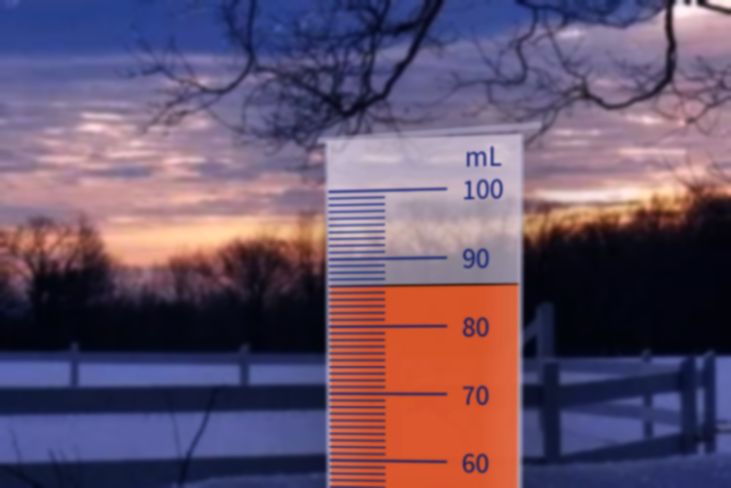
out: 86 mL
